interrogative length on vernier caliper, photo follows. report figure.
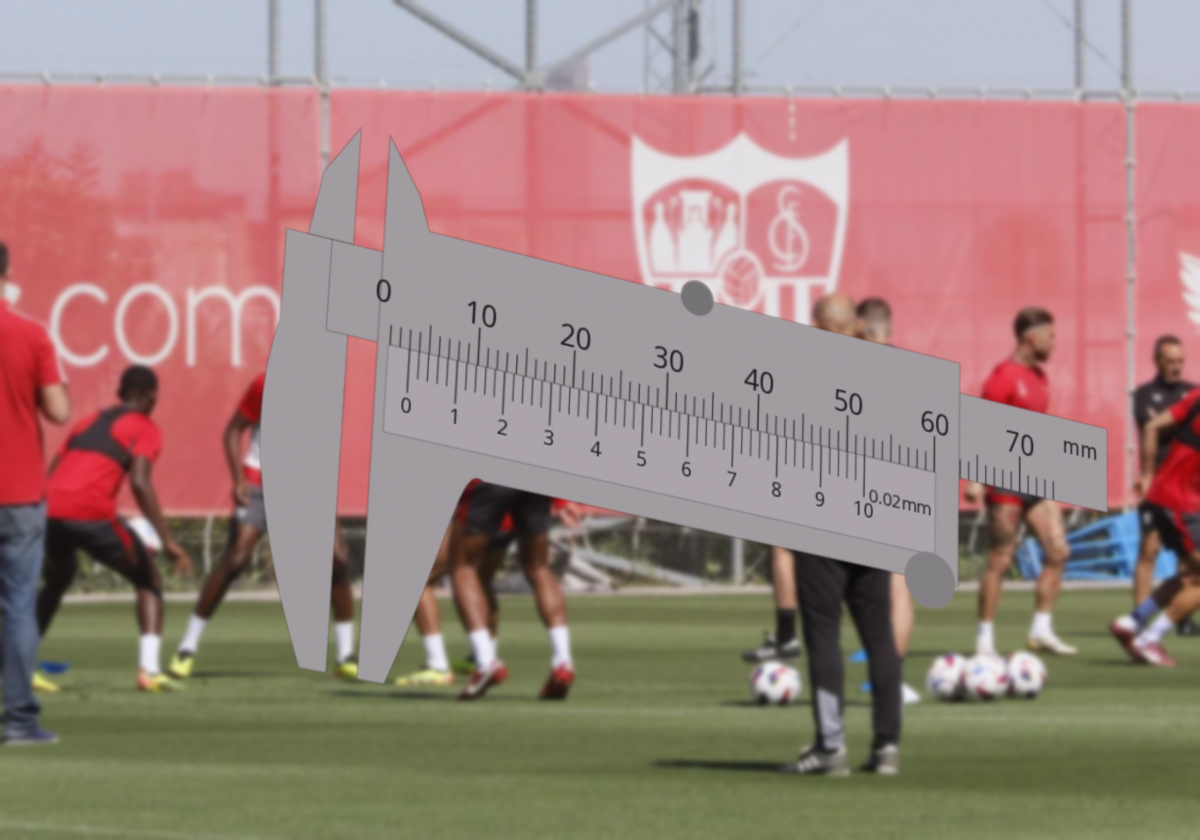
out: 3.0 mm
